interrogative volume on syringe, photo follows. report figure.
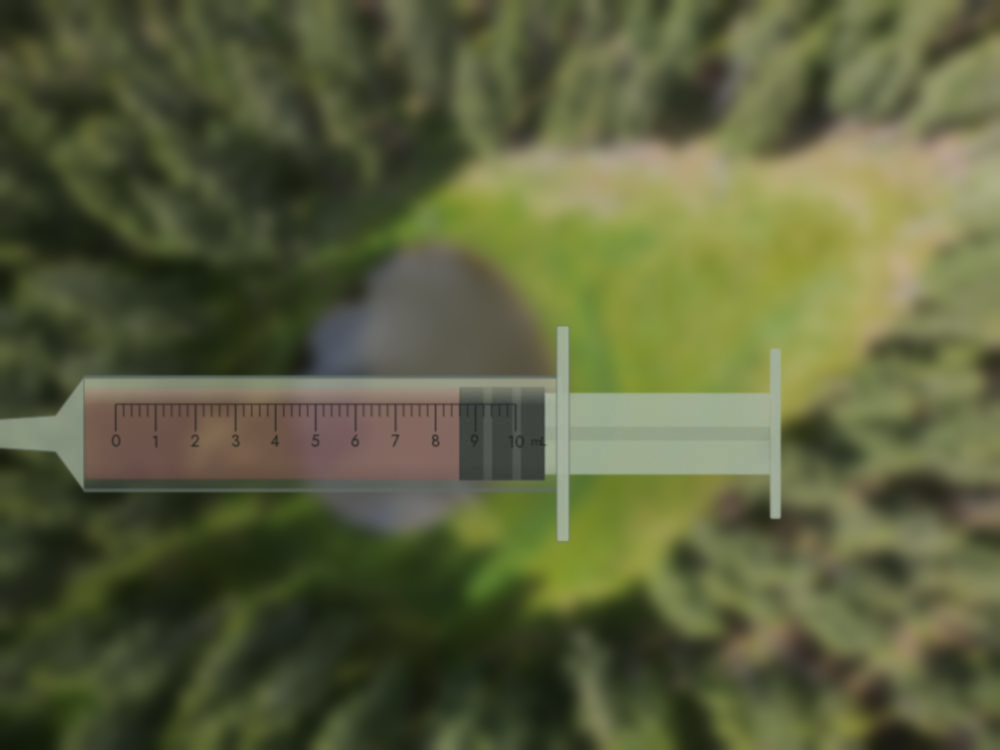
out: 8.6 mL
